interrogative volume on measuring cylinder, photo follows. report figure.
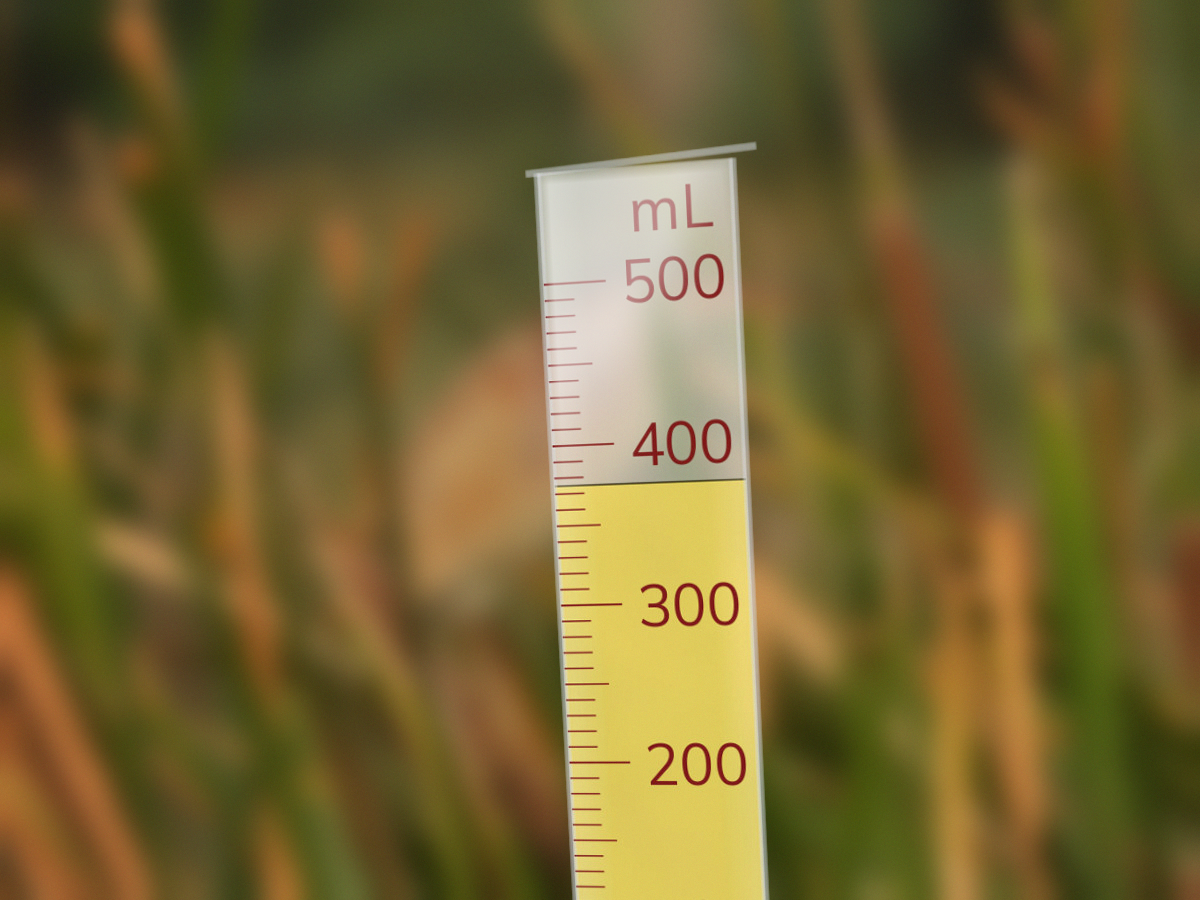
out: 375 mL
